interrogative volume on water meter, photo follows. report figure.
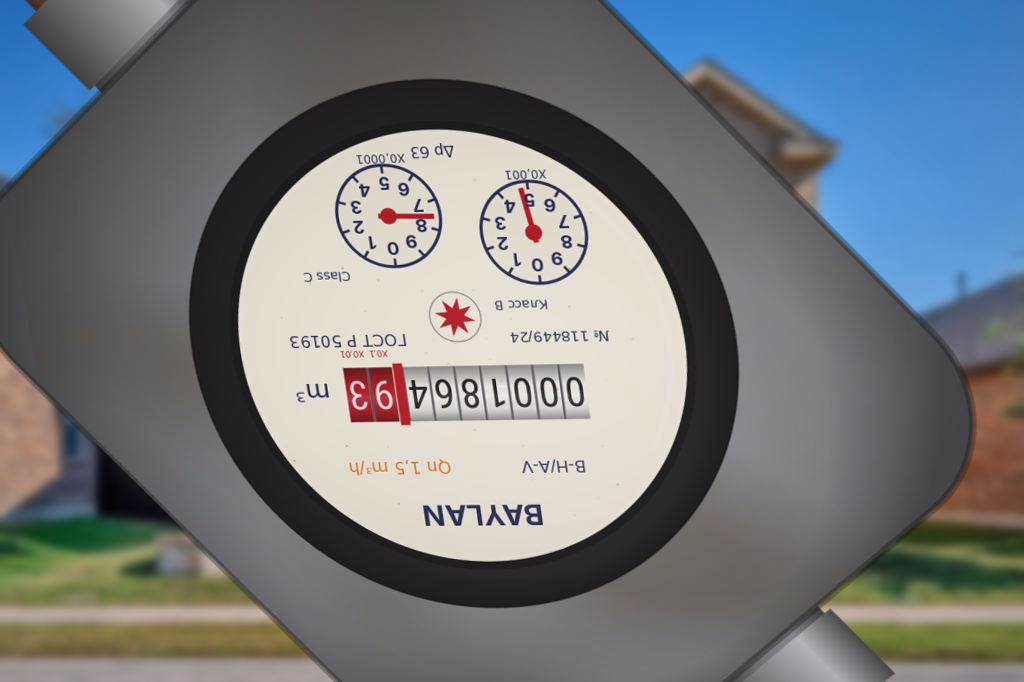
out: 1864.9347 m³
